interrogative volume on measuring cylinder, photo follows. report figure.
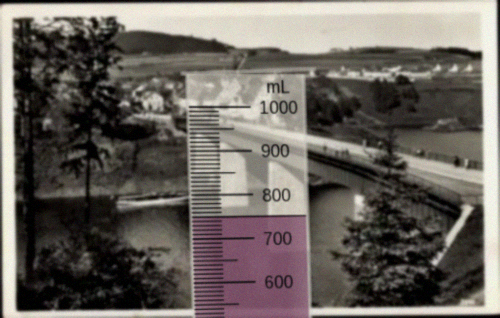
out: 750 mL
